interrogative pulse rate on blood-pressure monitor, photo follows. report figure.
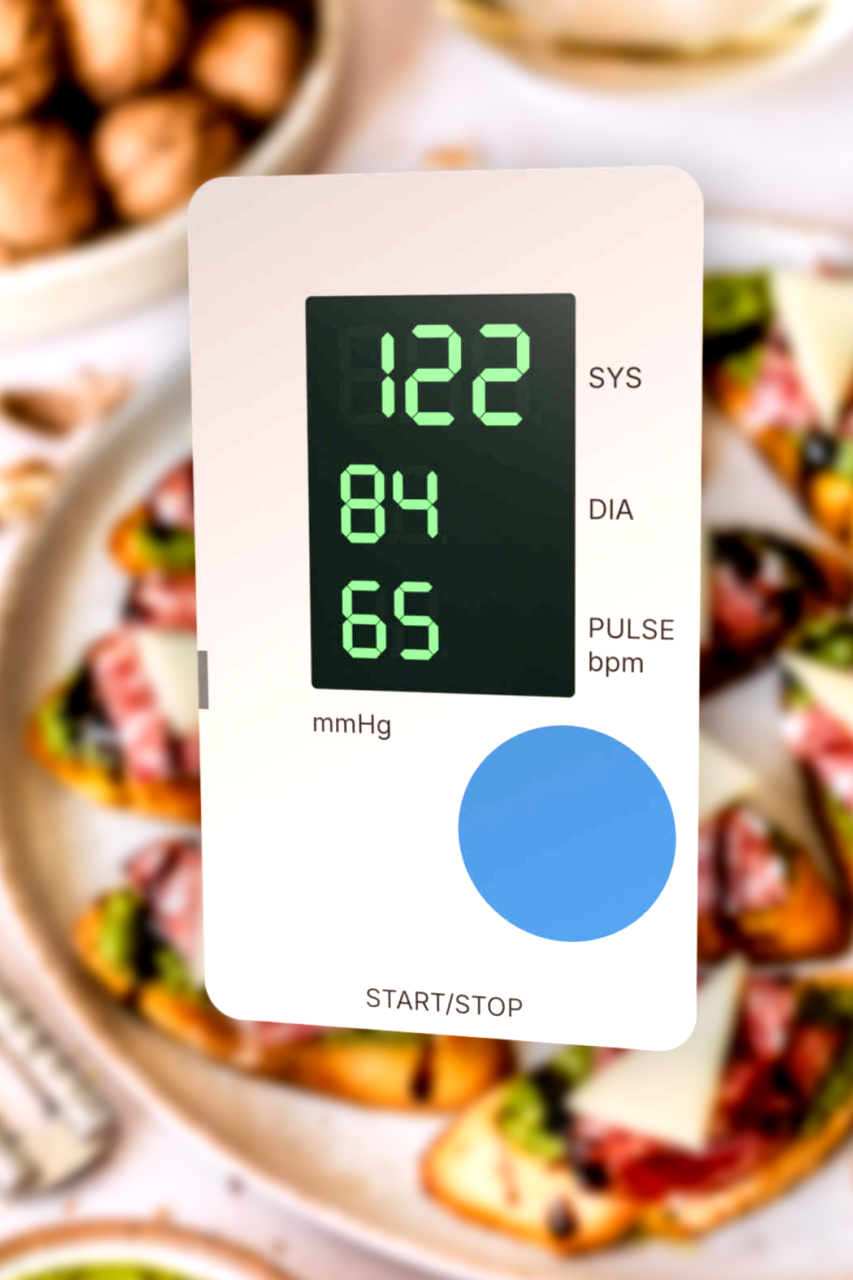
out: 65 bpm
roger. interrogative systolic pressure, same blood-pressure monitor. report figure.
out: 122 mmHg
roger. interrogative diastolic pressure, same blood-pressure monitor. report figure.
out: 84 mmHg
